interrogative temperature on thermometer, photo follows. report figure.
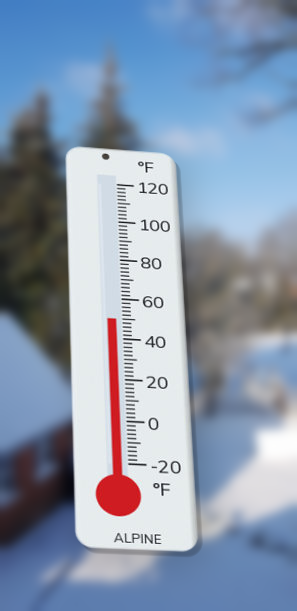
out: 50 °F
